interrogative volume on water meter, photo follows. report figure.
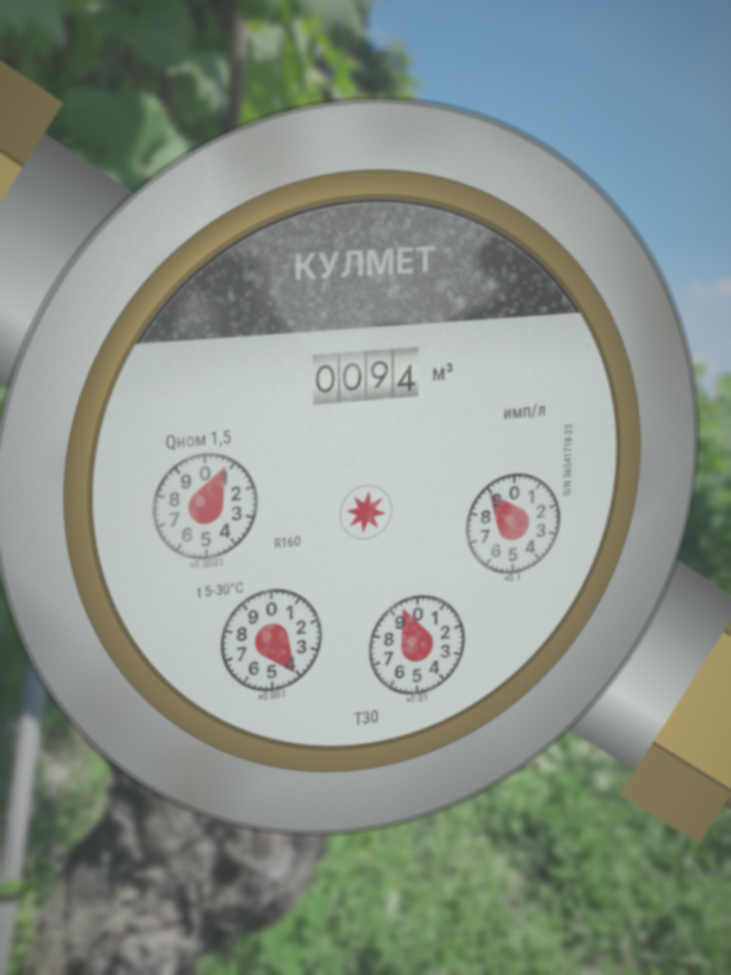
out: 93.8940 m³
